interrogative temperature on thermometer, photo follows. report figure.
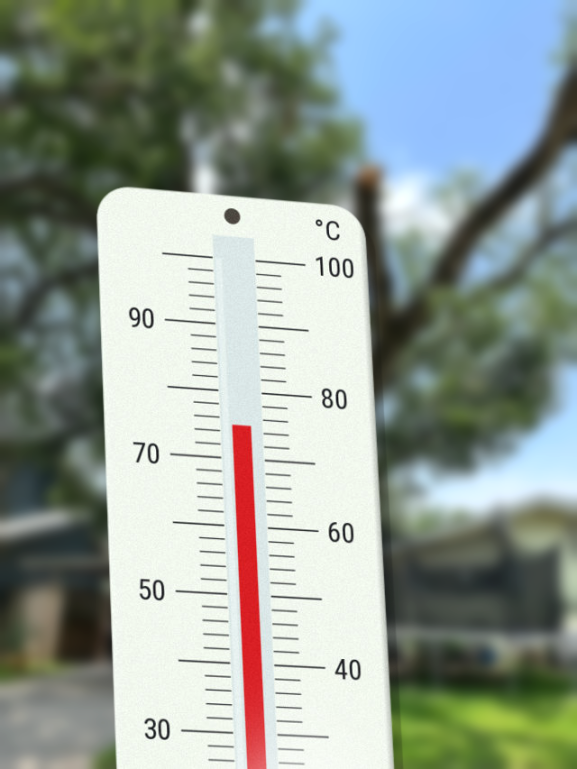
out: 75 °C
